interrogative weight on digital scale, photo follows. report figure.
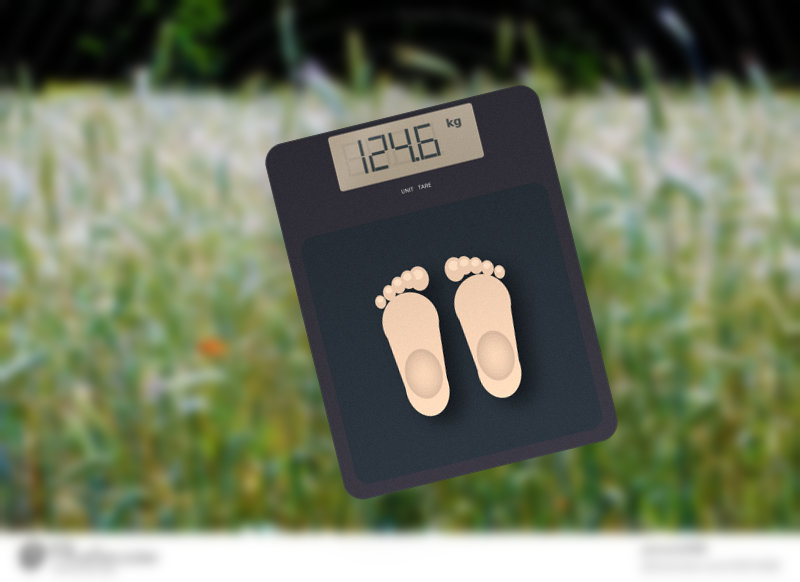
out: 124.6 kg
